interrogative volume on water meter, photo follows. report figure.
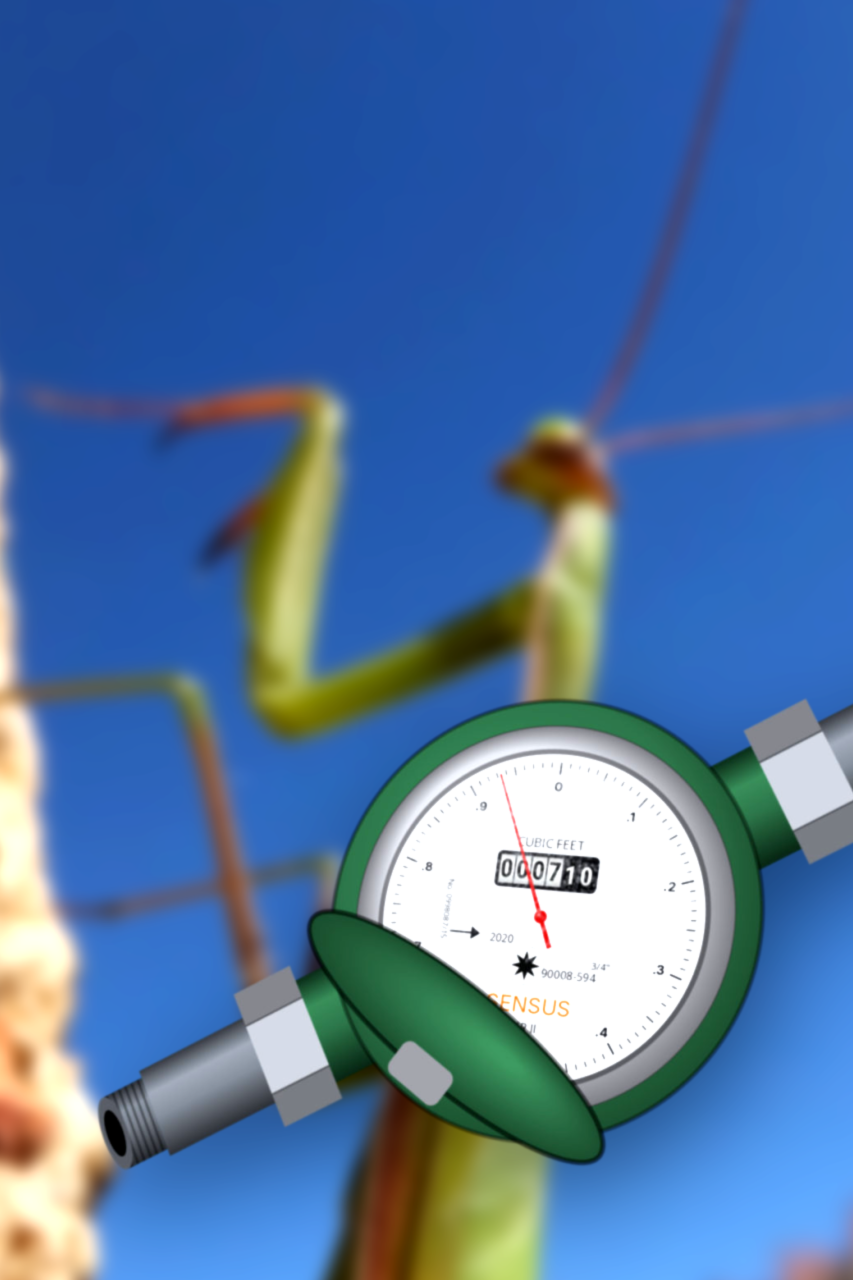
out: 709.93 ft³
